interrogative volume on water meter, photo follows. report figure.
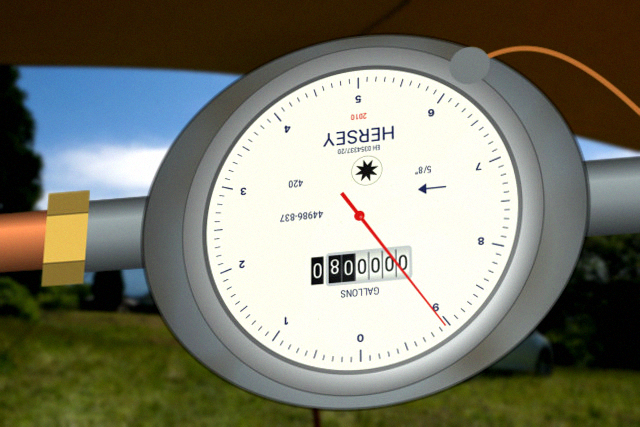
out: 79.0 gal
